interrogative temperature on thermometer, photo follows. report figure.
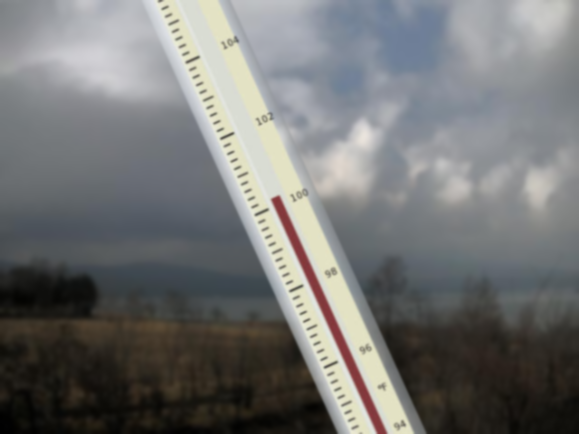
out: 100.2 °F
